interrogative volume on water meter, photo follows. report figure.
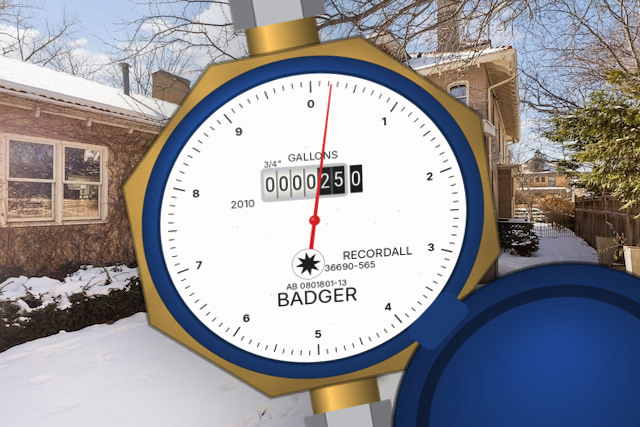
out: 250.2 gal
